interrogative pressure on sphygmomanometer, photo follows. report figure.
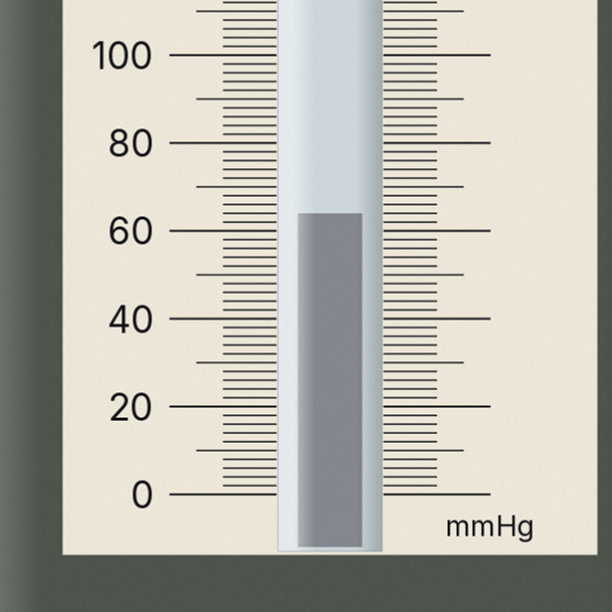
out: 64 mmHg
